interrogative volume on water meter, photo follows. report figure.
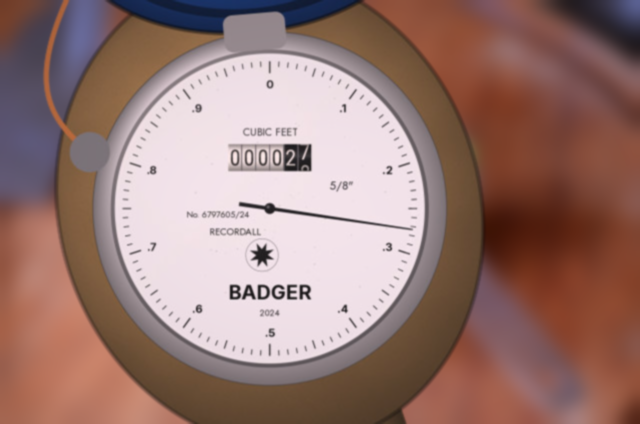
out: 27.27 ft³
